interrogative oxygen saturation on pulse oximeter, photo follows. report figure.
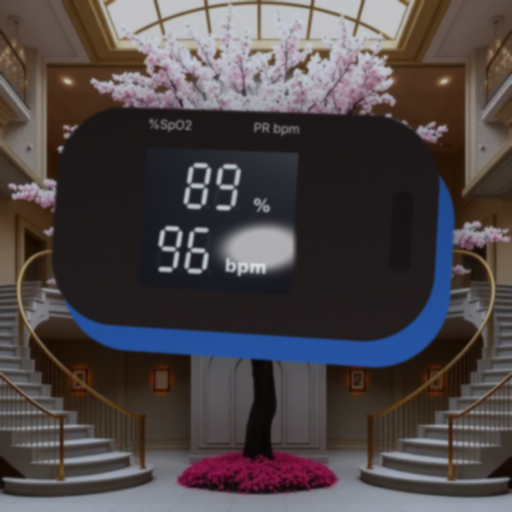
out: 89 %
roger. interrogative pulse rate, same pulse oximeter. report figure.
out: 96 bpm
